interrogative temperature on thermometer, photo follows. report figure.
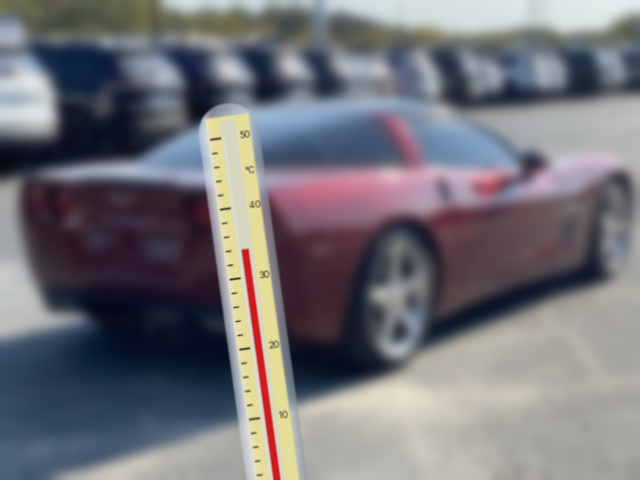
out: 34 °C
